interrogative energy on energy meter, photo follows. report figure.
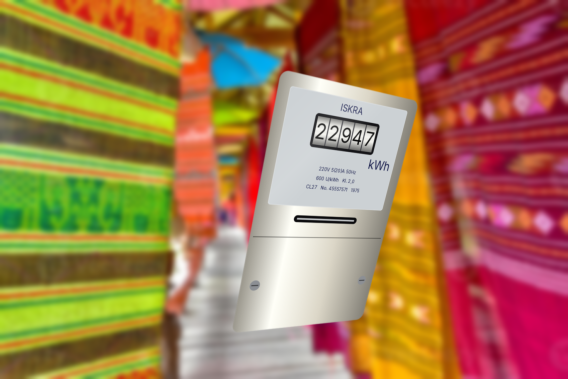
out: 22947 kWh
